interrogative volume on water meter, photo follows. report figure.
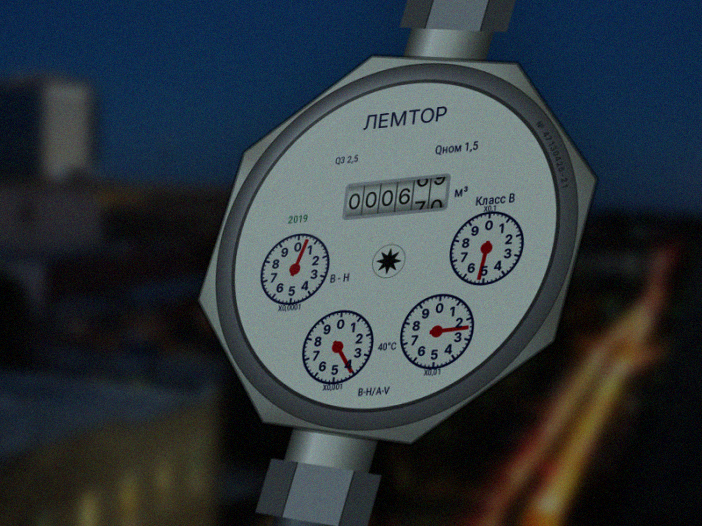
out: 669.5240 m³
